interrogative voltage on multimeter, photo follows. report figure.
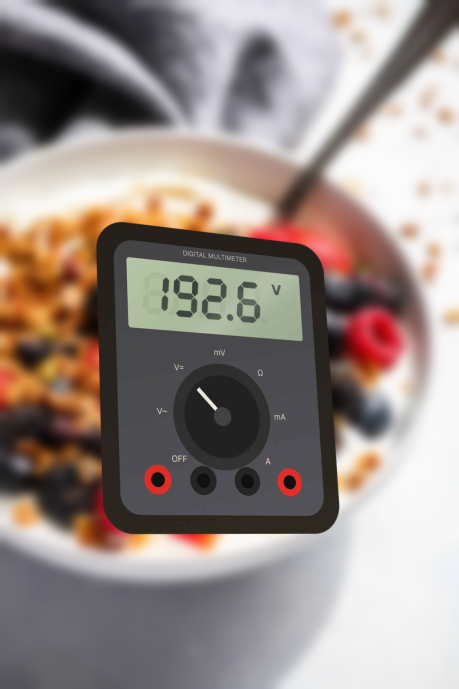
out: 192.6 V
